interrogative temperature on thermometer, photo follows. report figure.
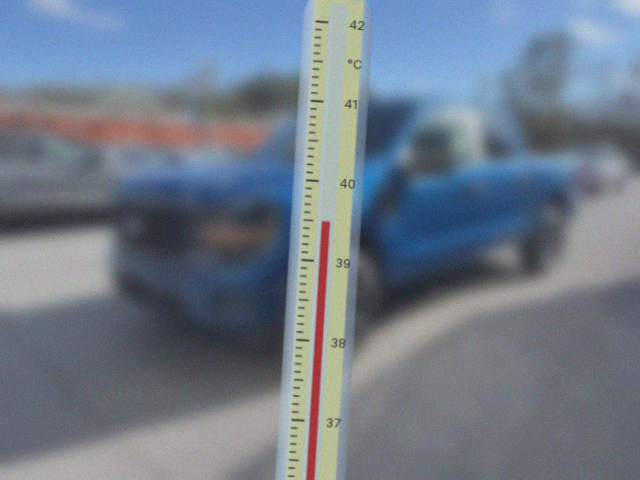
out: 39.5 °C
